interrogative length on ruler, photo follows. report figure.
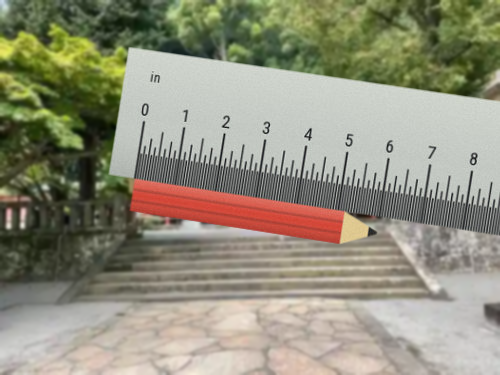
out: 6 in
